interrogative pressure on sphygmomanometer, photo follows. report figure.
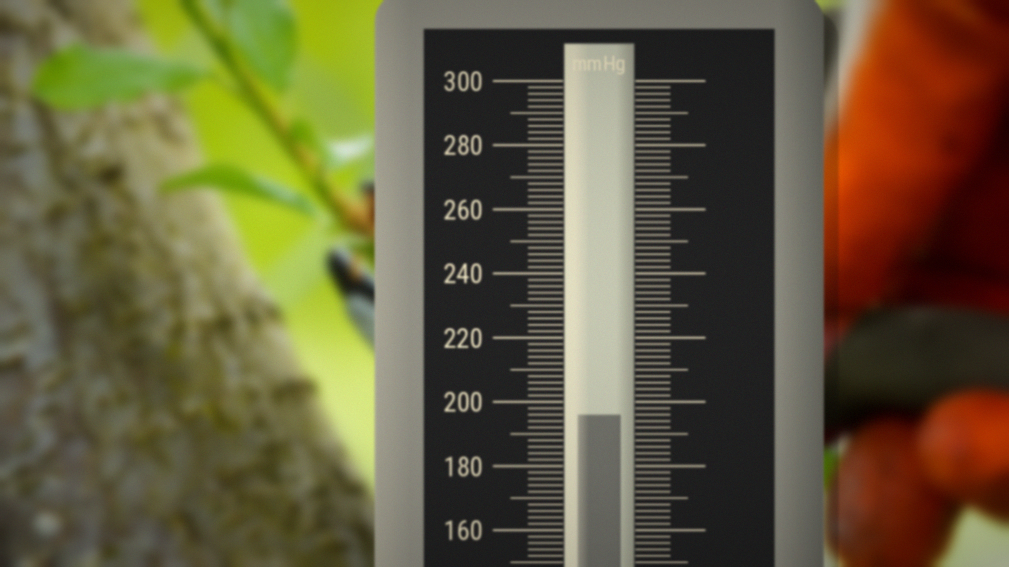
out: 196 mmHg
